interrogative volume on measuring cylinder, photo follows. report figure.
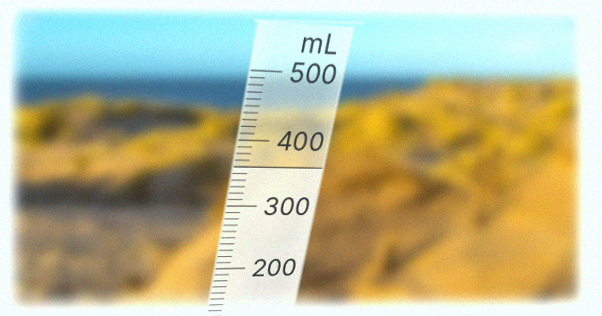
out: 360 mL
